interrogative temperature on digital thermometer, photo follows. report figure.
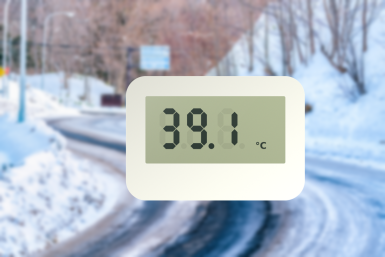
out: 39.1 °C
